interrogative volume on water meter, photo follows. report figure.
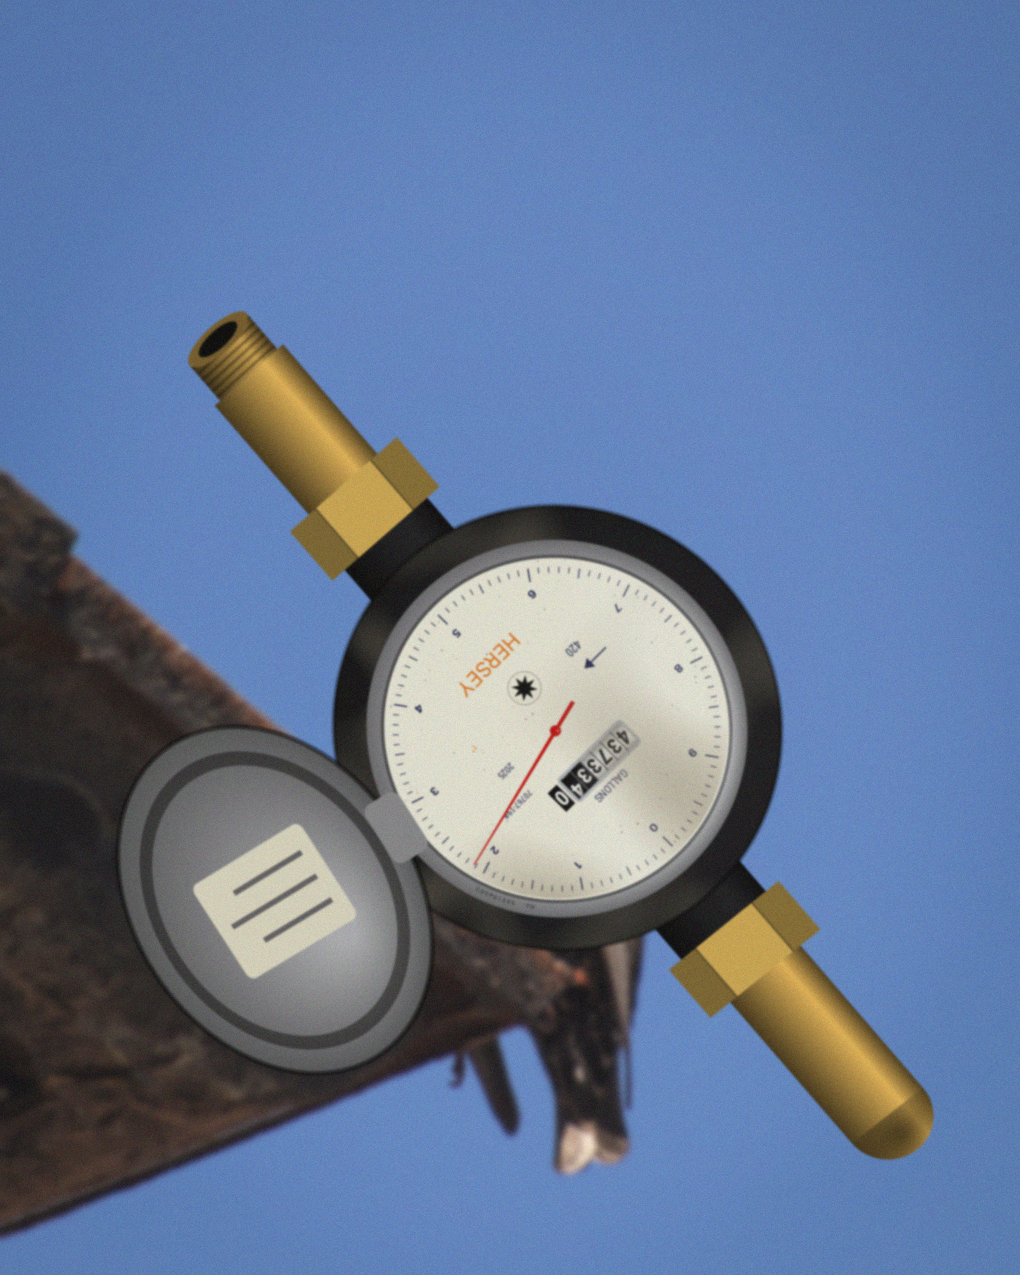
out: 4373342.1 gal
